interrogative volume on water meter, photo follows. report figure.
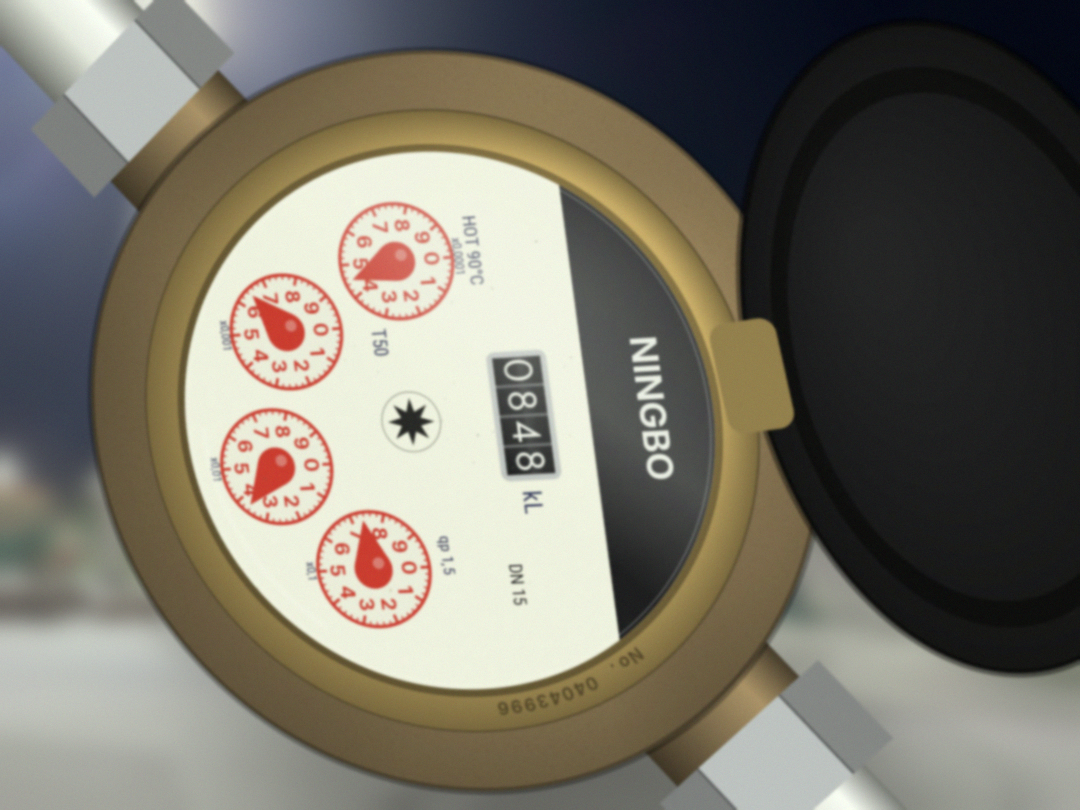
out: 848.7364 kL
